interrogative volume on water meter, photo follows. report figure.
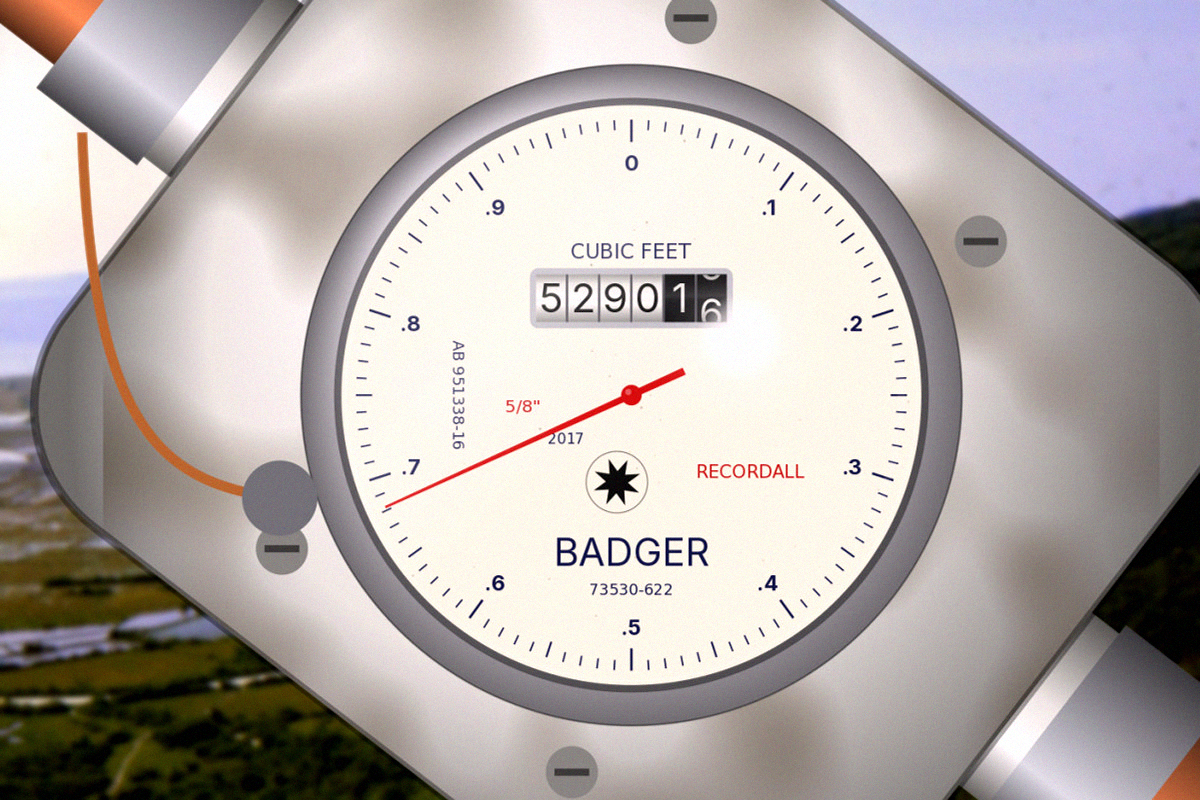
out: 529015.68 ft³
